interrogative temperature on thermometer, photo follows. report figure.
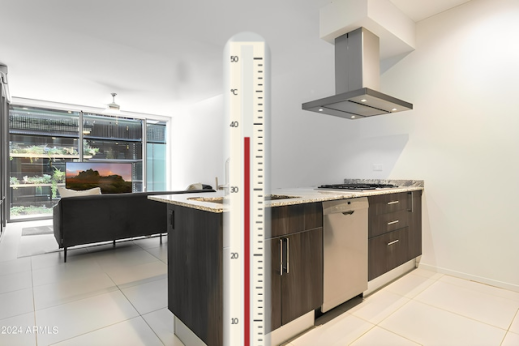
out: 38 °C
